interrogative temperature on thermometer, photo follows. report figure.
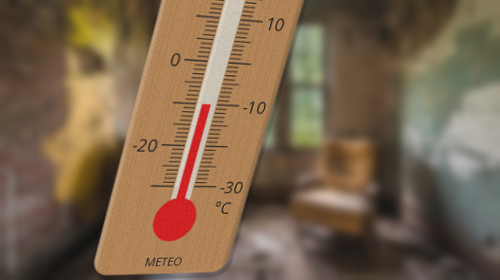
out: -10 °C
